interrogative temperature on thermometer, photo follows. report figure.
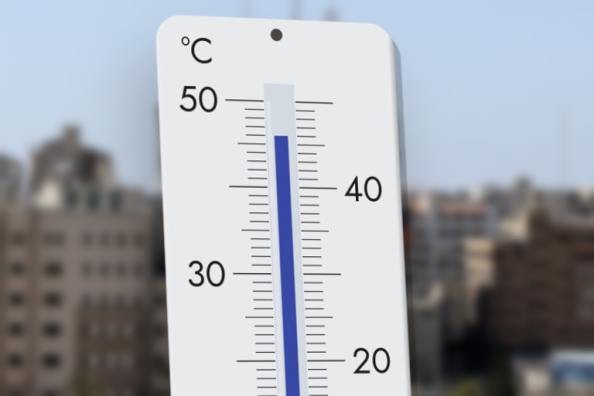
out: 46 °C
